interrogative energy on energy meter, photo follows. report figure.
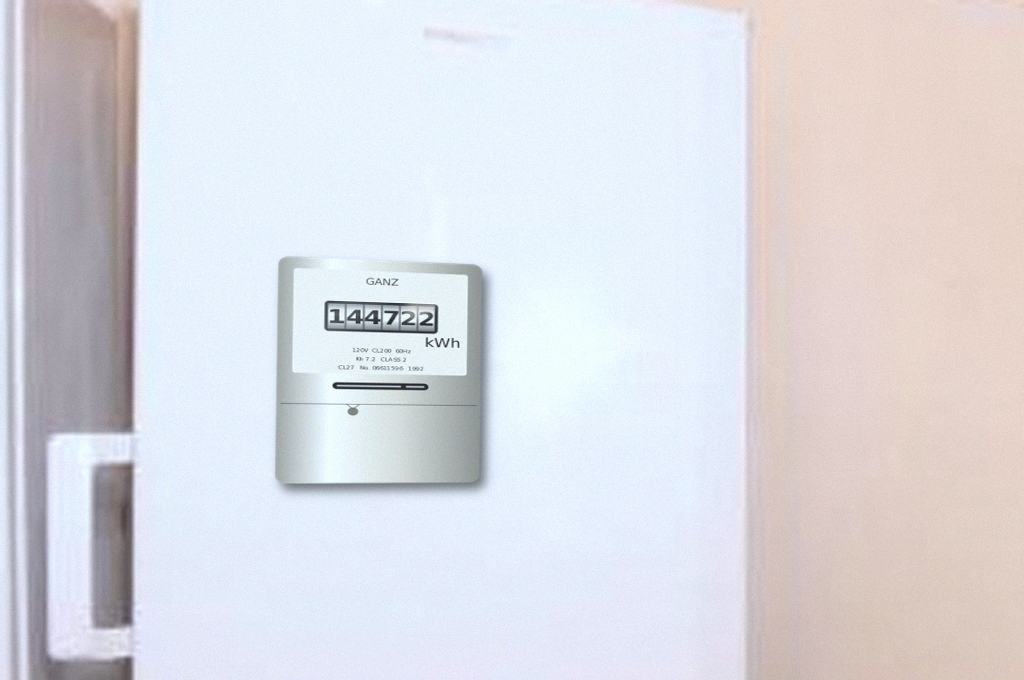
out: 144722 kWh
